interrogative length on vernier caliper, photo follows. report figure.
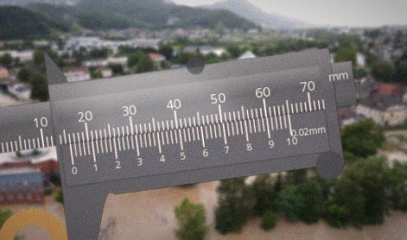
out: 16.0 mm
